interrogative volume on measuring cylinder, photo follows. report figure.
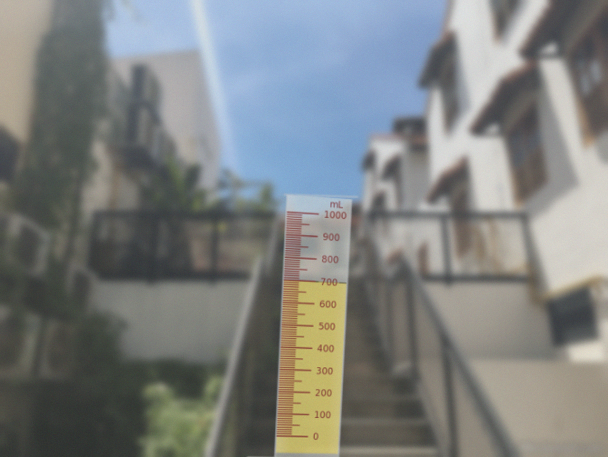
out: 700 mL
